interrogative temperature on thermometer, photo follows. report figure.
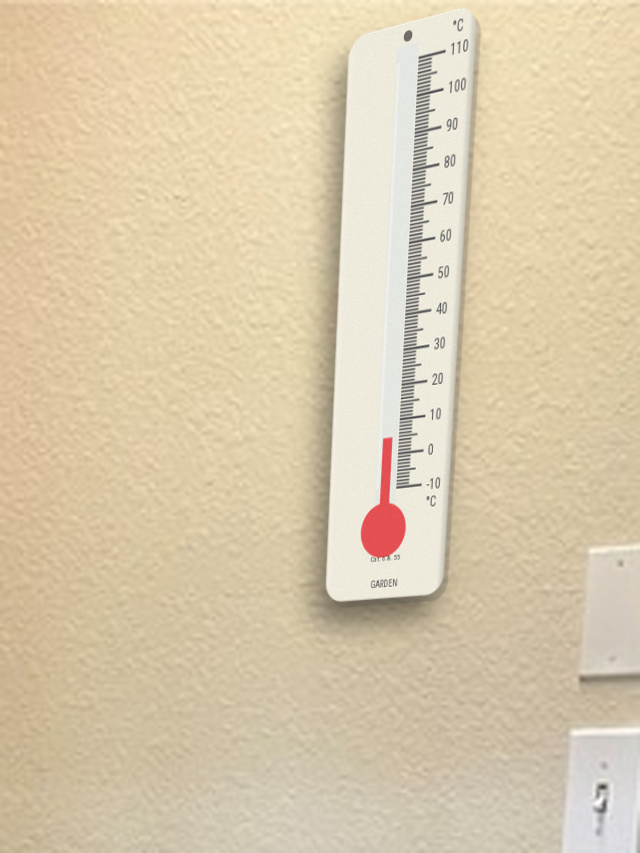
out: 5 °C
